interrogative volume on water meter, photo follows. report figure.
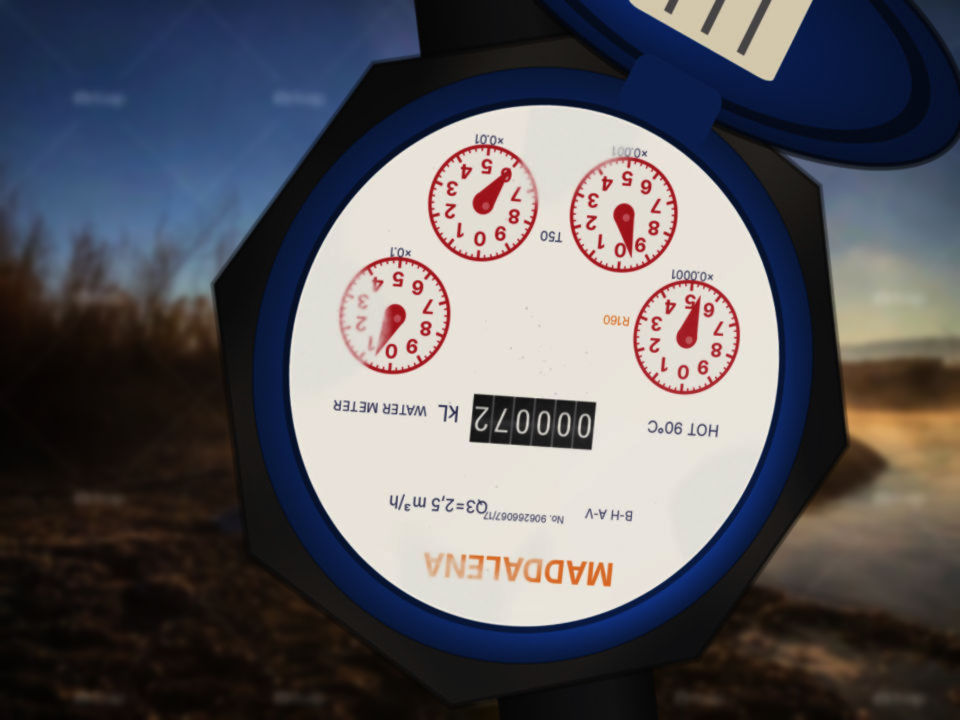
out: 72.0595 kL
